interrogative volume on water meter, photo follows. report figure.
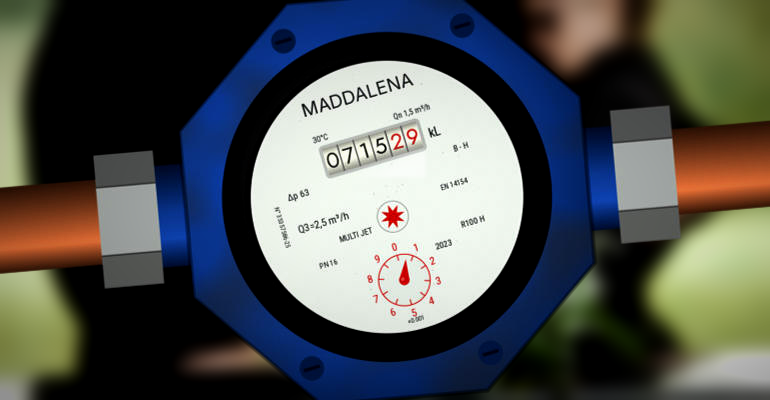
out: 715.290 kL
